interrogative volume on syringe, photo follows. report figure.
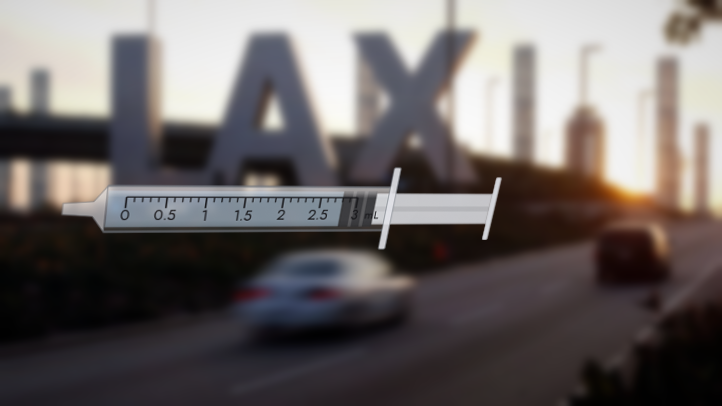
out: 2.8 mL
